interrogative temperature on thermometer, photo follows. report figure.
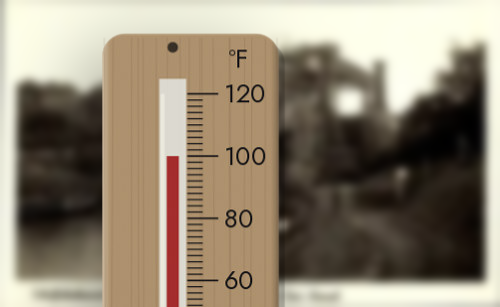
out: 100 °F
